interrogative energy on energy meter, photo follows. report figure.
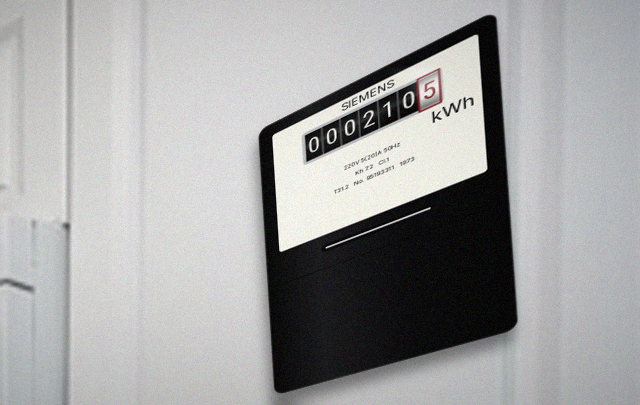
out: 210.5 kWh
